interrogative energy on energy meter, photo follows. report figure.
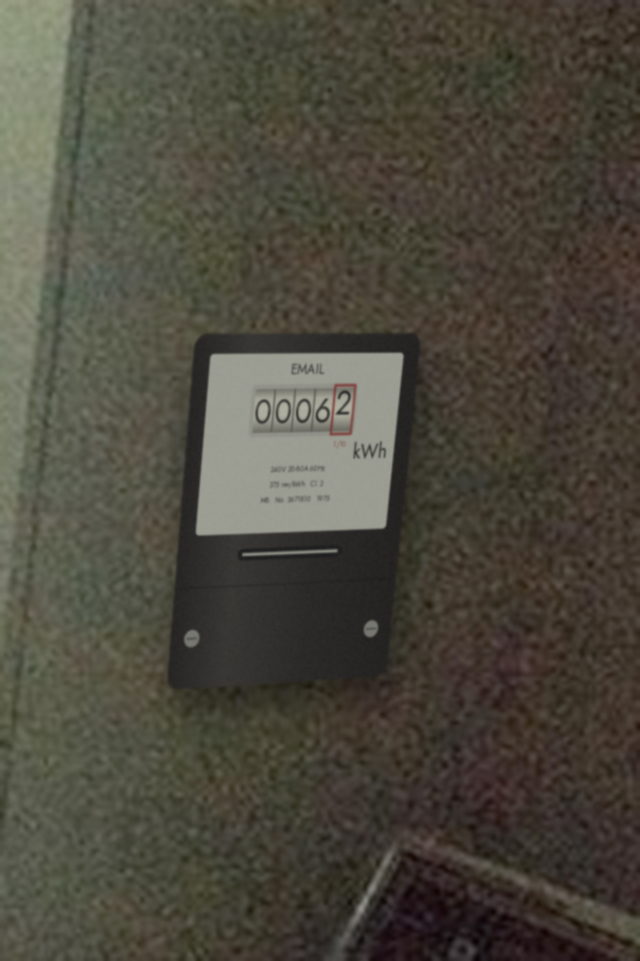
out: 6.2 kWh
